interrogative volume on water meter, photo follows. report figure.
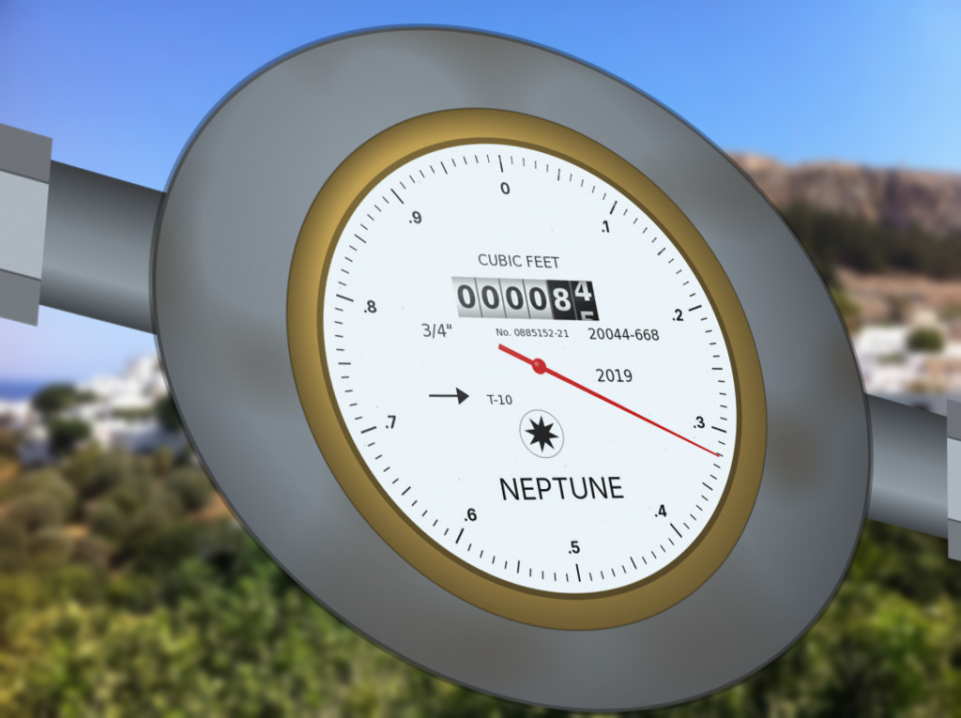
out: 84.32 ft³
